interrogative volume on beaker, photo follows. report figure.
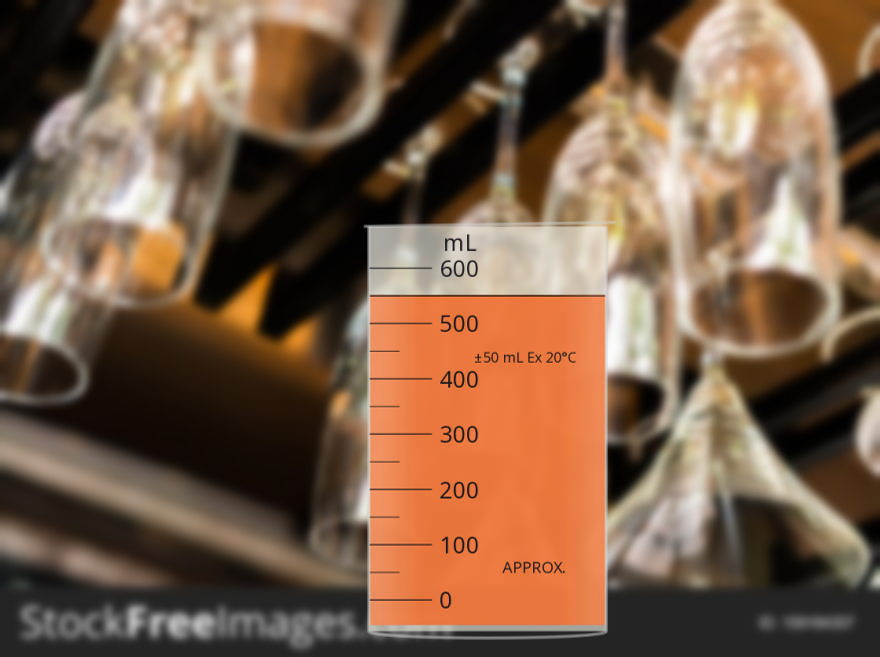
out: 550 mL
